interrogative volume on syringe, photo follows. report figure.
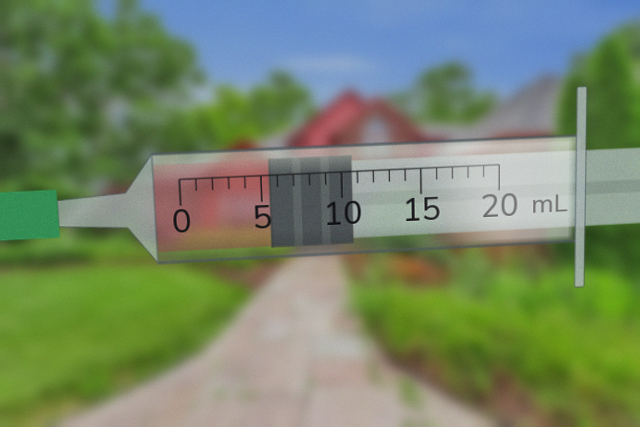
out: 5.5 mL
